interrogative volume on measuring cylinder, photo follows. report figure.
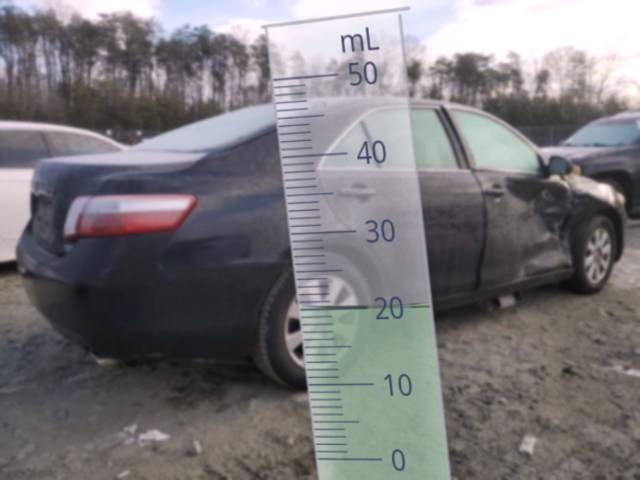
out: 20 mL
